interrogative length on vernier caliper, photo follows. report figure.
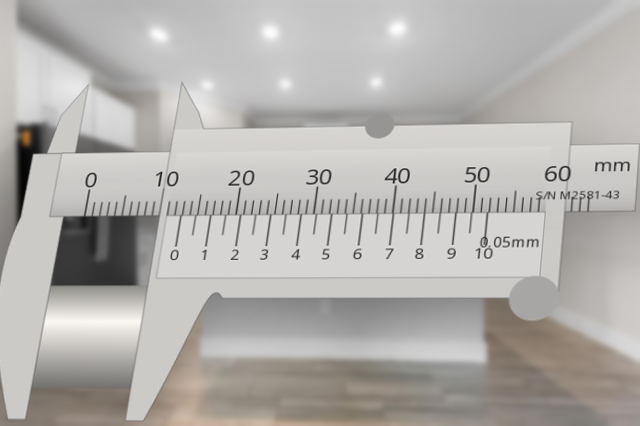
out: 12.8 mm
